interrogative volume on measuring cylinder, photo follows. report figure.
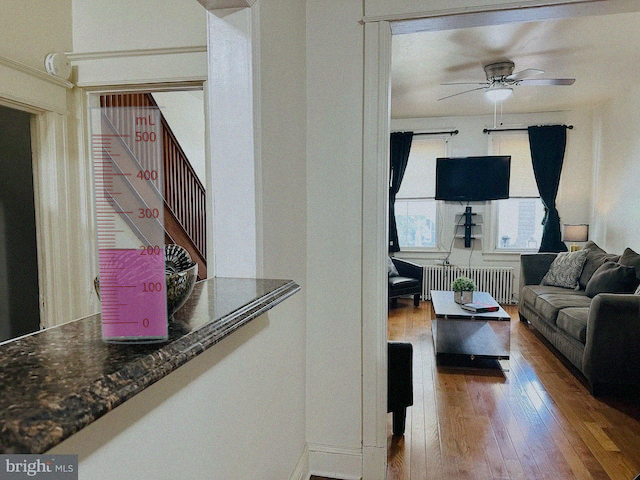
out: 200 mL
